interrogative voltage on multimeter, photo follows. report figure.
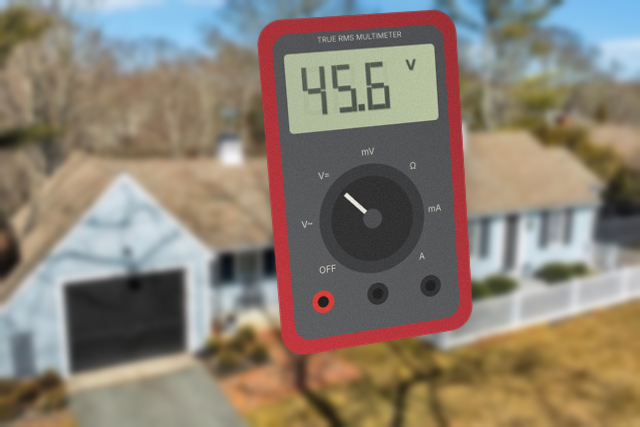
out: 45.6 V
